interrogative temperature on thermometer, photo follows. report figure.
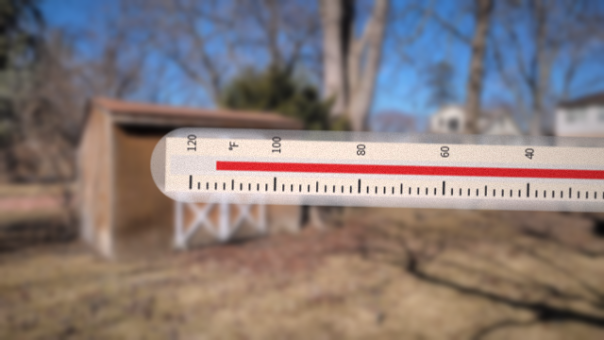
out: 114 °F
